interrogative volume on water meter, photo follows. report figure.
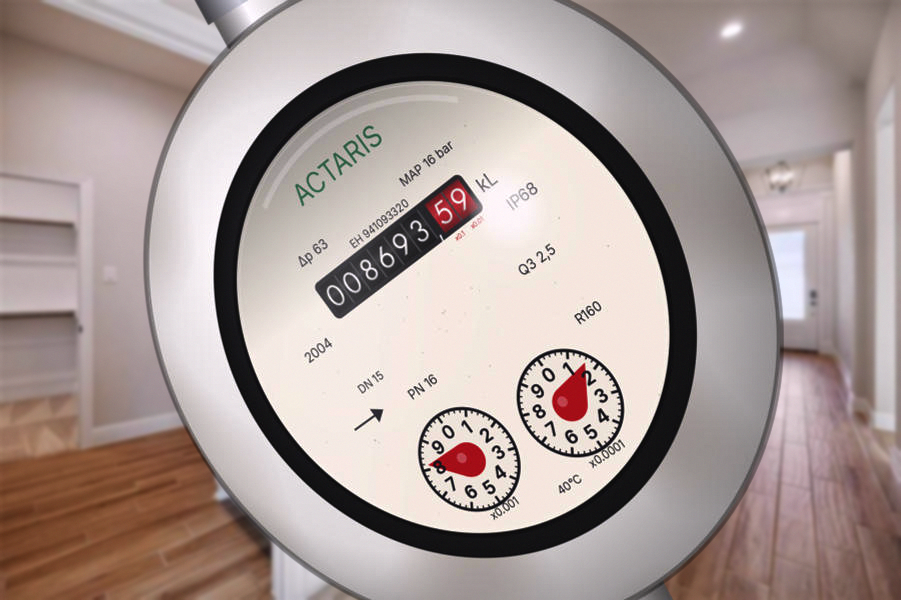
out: 8693.5981 kL
